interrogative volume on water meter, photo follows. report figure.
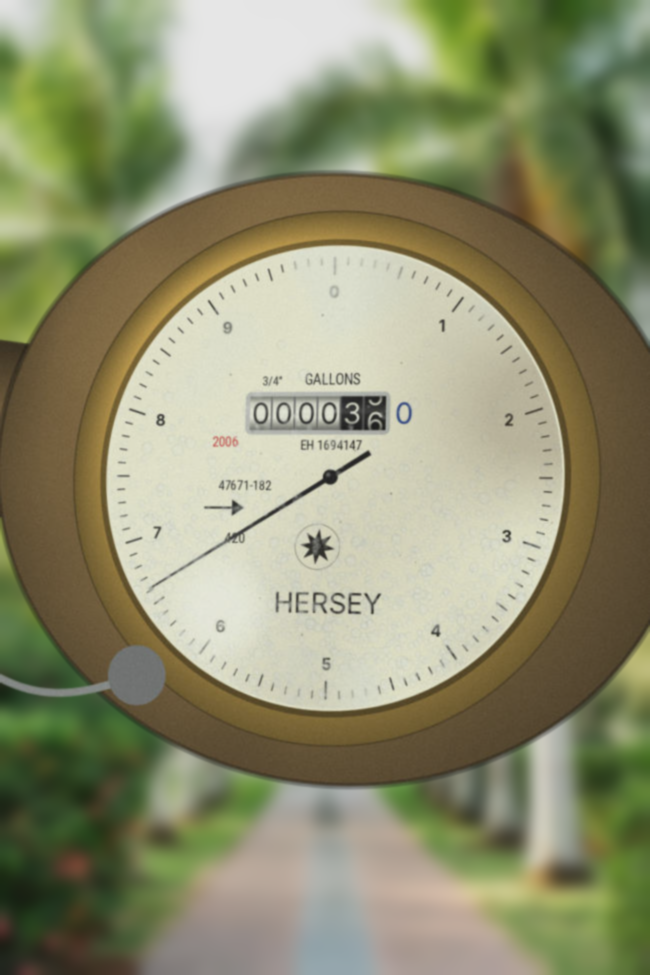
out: 356.6 gal
